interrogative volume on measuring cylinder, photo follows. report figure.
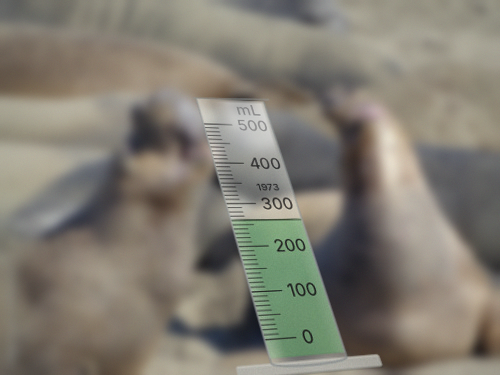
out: 260 mL
